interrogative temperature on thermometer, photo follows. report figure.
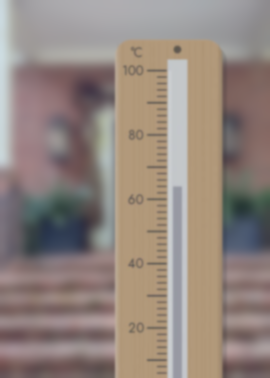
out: 64 °C
